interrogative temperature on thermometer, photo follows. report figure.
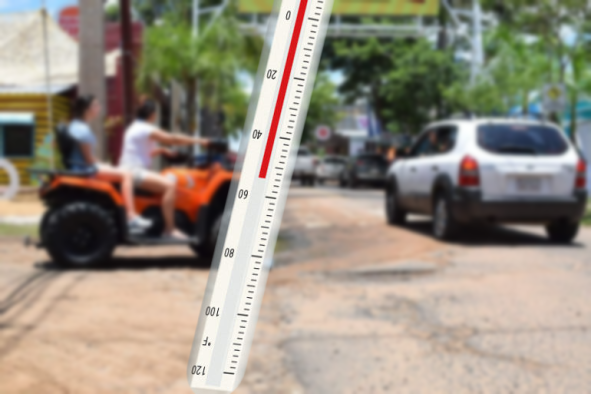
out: 54 °F
